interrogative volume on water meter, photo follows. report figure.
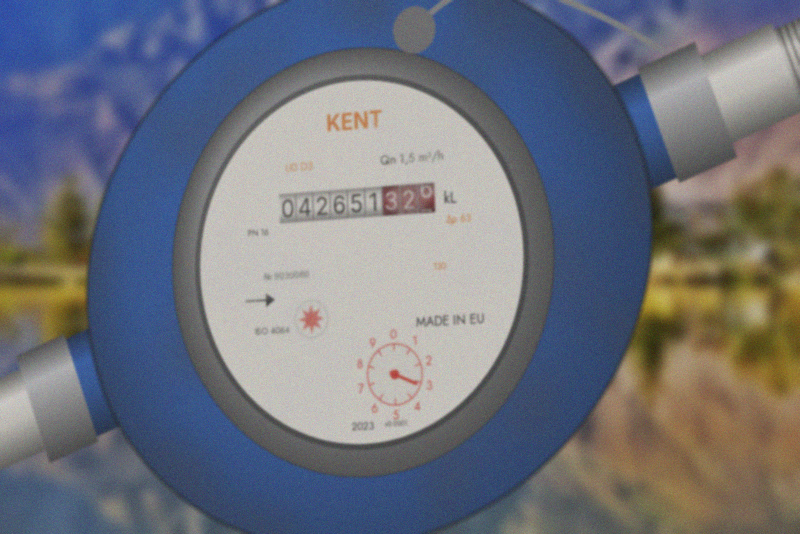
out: 42651.3263 kL
